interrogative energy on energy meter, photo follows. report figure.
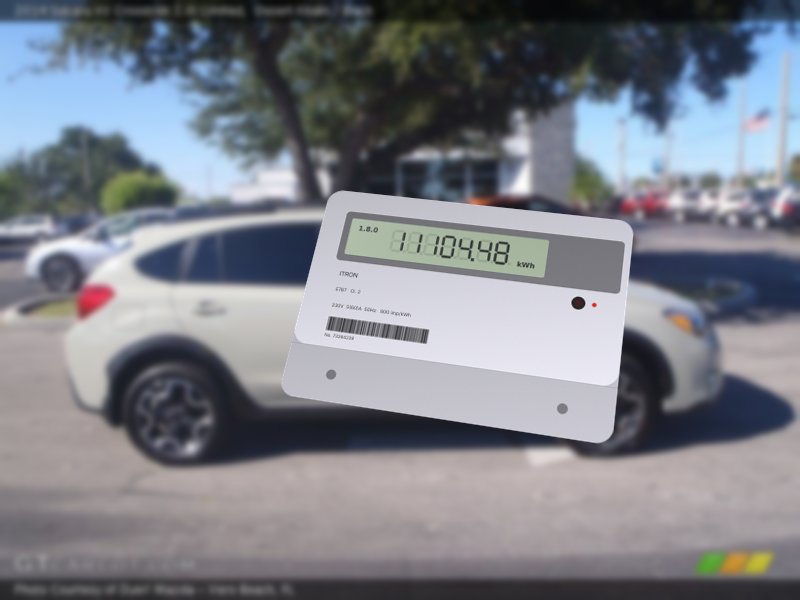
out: 11104.48 kWh
